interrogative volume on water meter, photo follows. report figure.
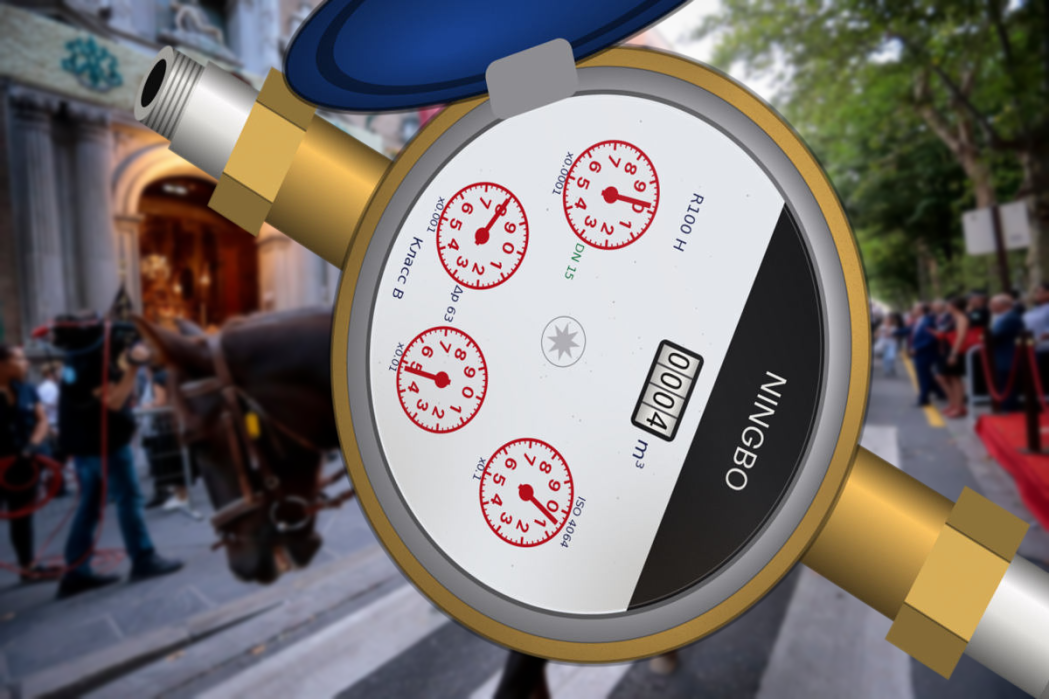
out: 4.0479 m³
